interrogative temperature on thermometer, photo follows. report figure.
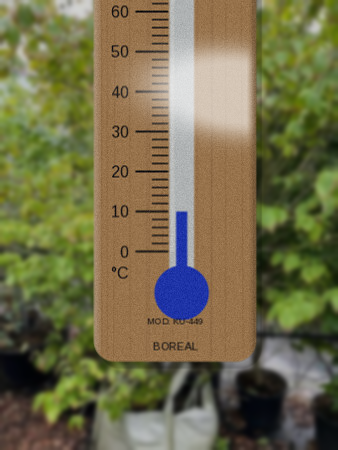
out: 10 °C
